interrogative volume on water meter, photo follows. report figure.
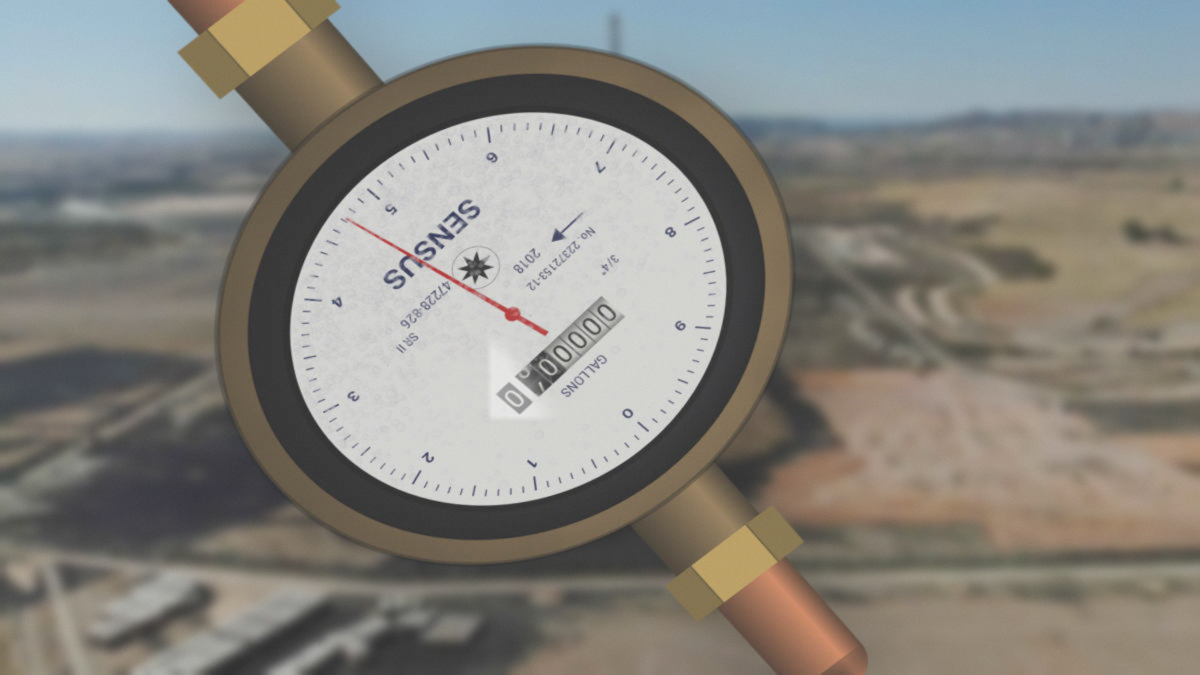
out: 74.7 gal
